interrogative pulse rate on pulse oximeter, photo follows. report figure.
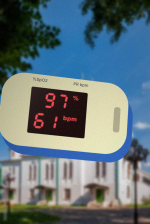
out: 61 bpm
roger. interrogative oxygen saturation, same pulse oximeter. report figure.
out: 97 %
